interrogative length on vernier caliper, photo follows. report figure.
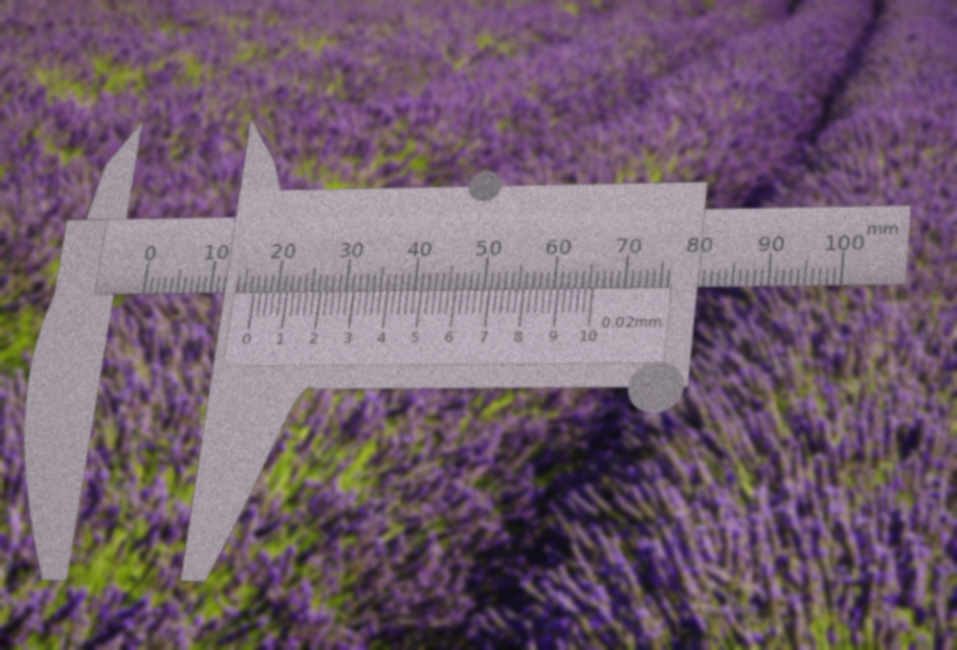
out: 16.5 mm
